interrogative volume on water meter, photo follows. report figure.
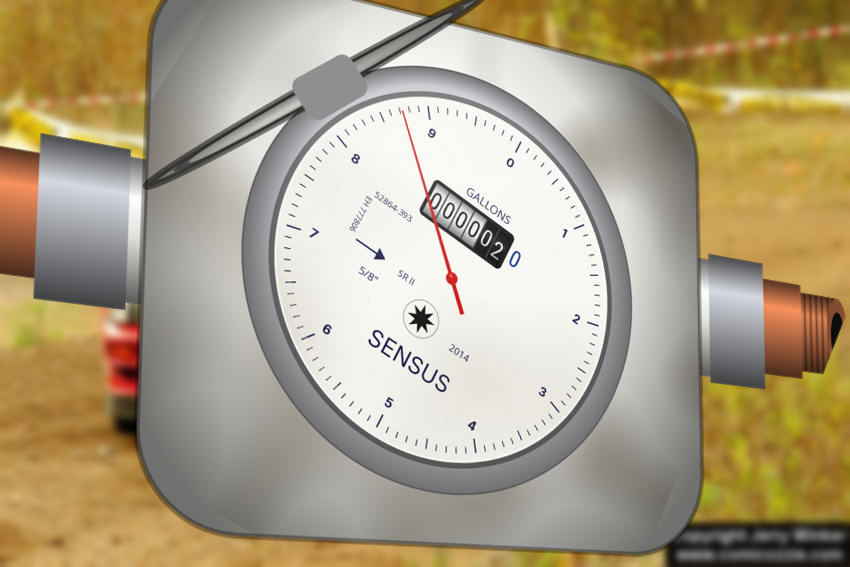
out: 18.7 gal
